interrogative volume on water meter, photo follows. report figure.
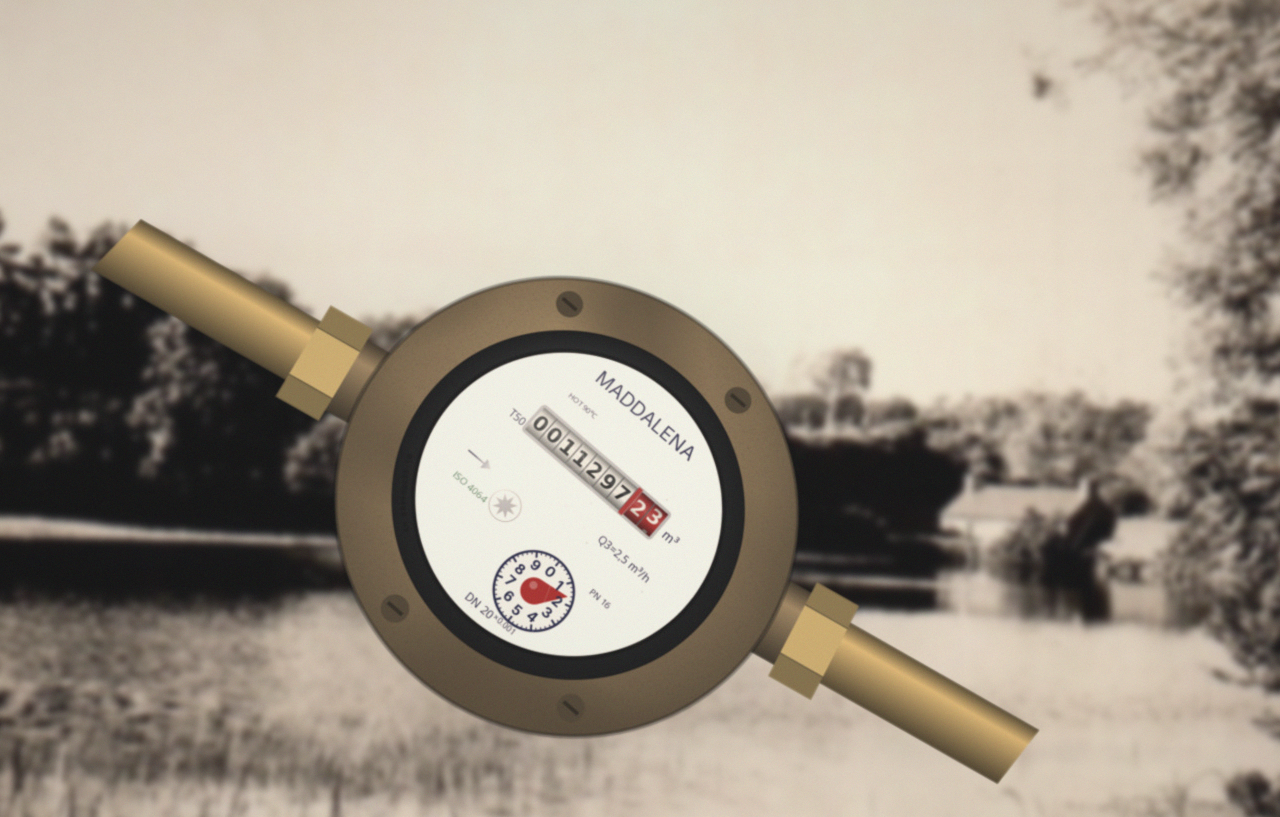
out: 11297.231 m³
